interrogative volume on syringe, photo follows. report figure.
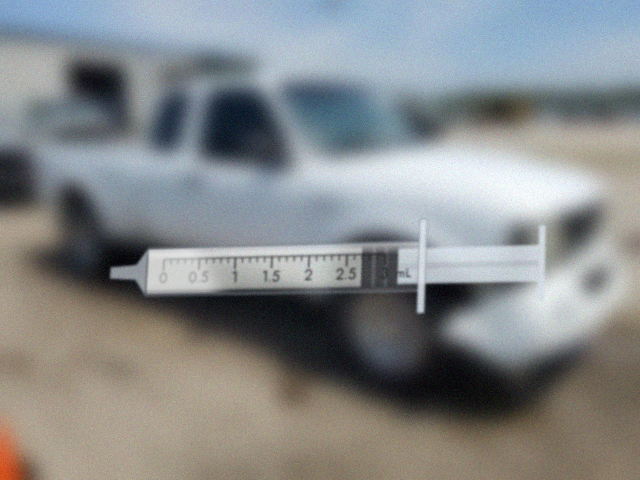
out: 2.7 mL
